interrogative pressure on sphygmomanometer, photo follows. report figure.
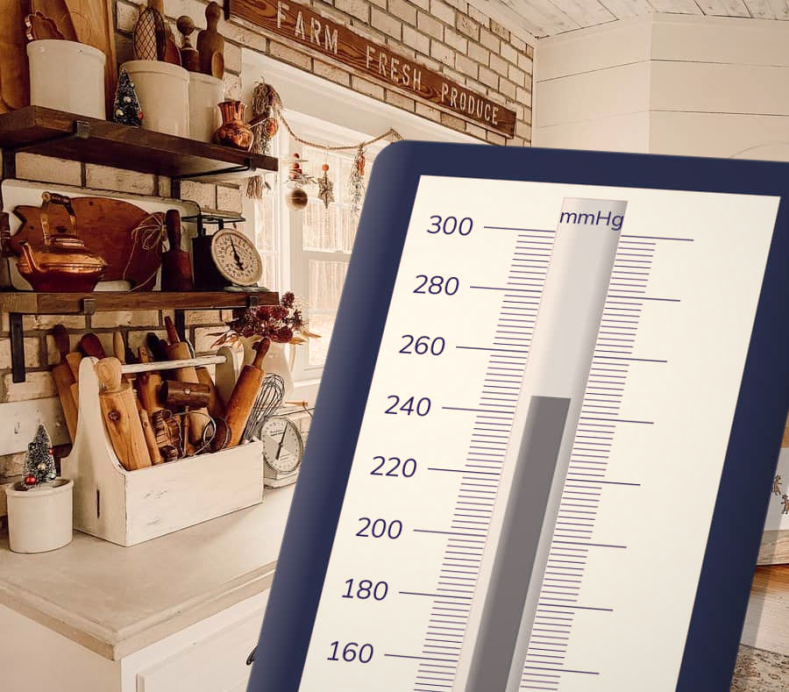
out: 246 mmHg
